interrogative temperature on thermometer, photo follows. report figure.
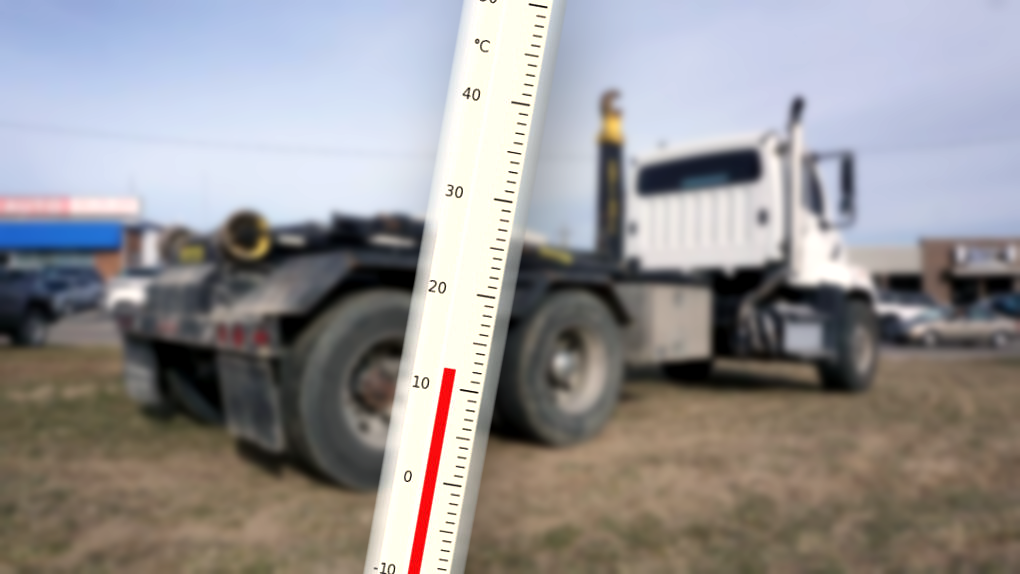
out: 12 °C
